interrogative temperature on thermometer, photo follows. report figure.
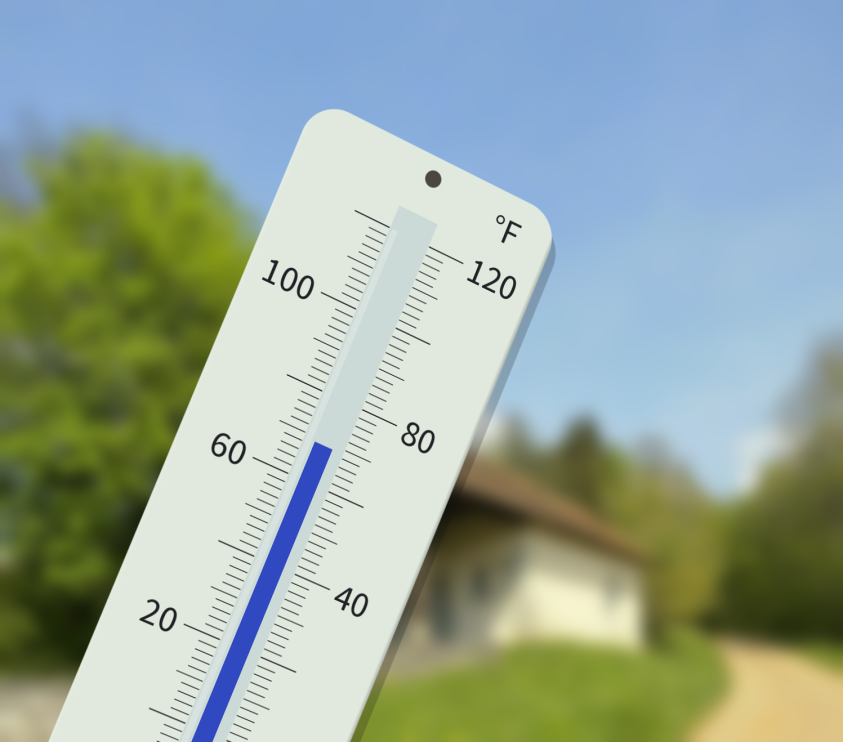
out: 69 °F
